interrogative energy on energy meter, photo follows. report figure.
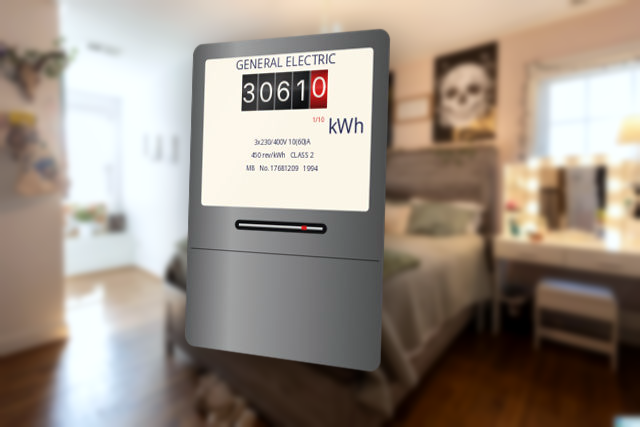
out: 3061.0 kWh
